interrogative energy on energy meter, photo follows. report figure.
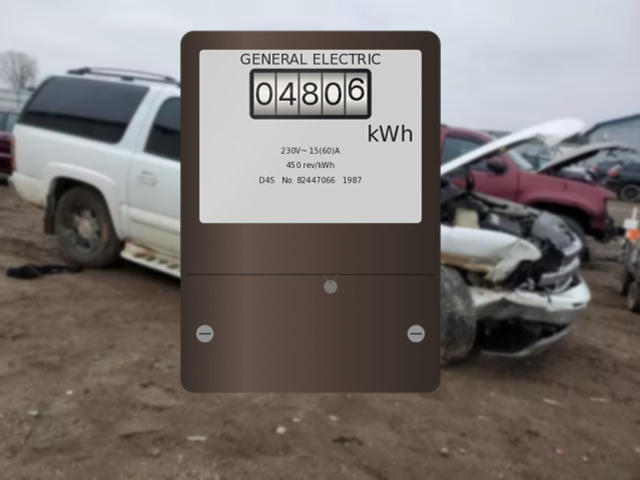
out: 4806 kWh
